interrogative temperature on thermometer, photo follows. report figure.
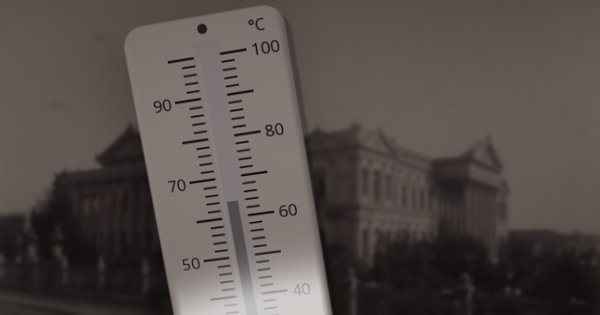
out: 64 °C
